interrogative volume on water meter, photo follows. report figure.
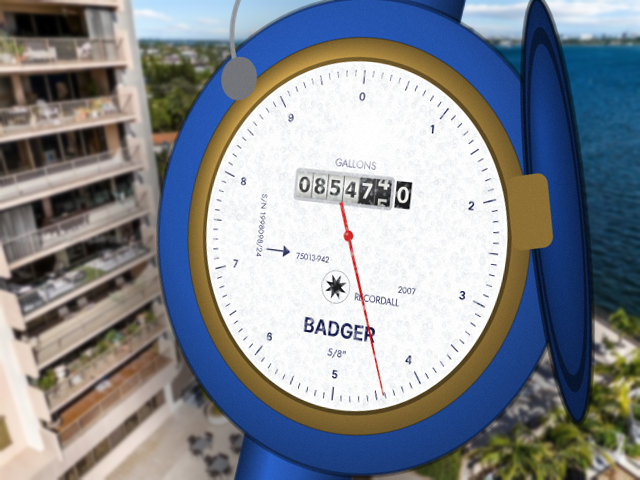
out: 854744.4 gal
